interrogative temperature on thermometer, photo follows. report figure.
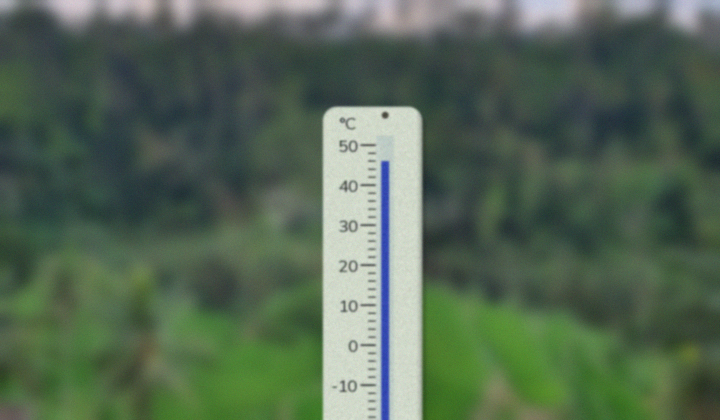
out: 46 °C
